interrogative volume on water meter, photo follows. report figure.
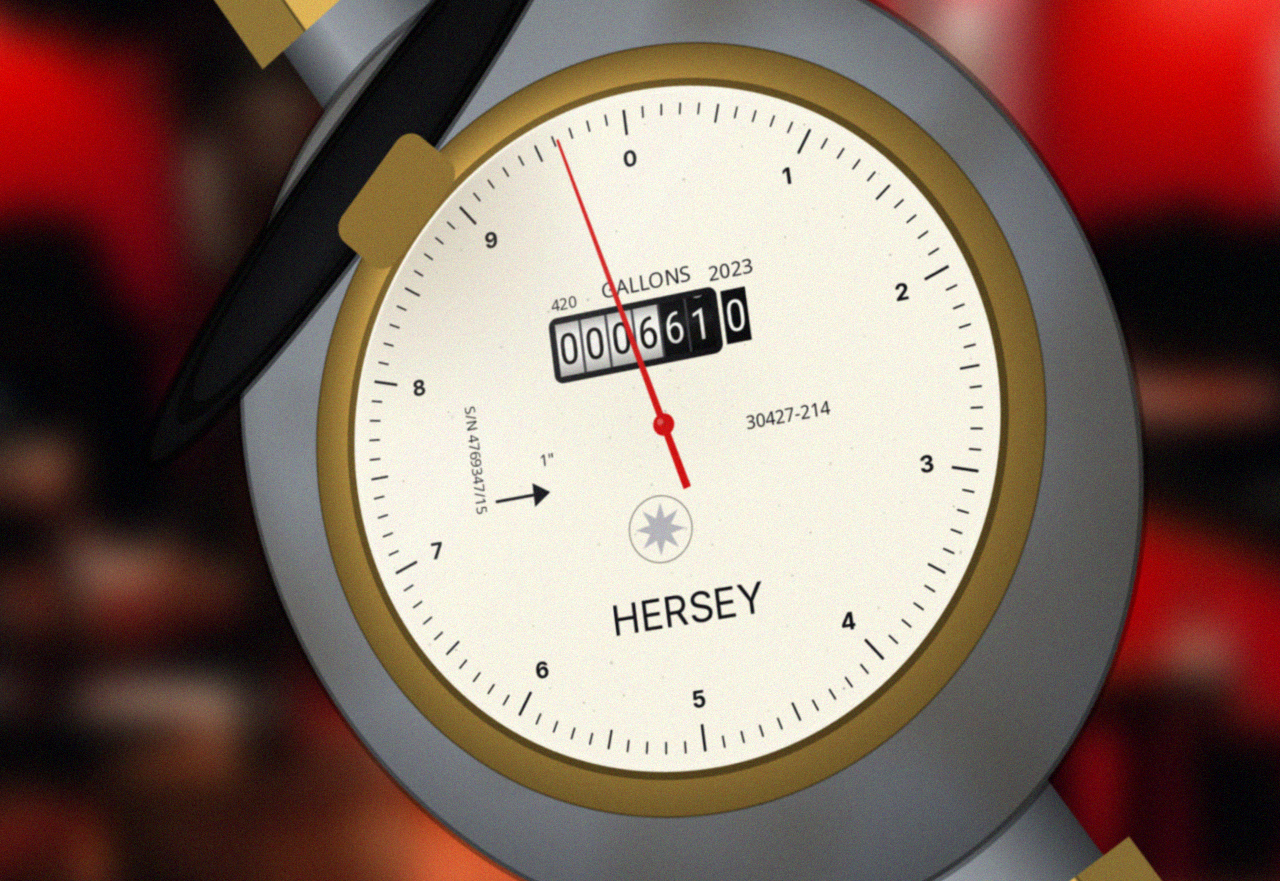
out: 6609.6 gal
